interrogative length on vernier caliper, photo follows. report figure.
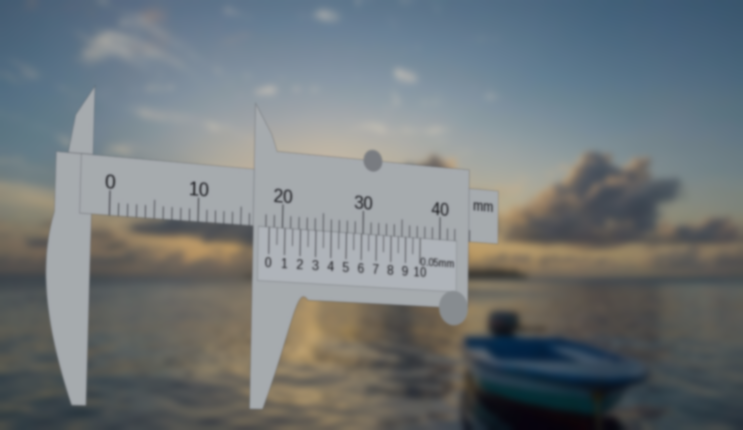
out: 18.4 mm
